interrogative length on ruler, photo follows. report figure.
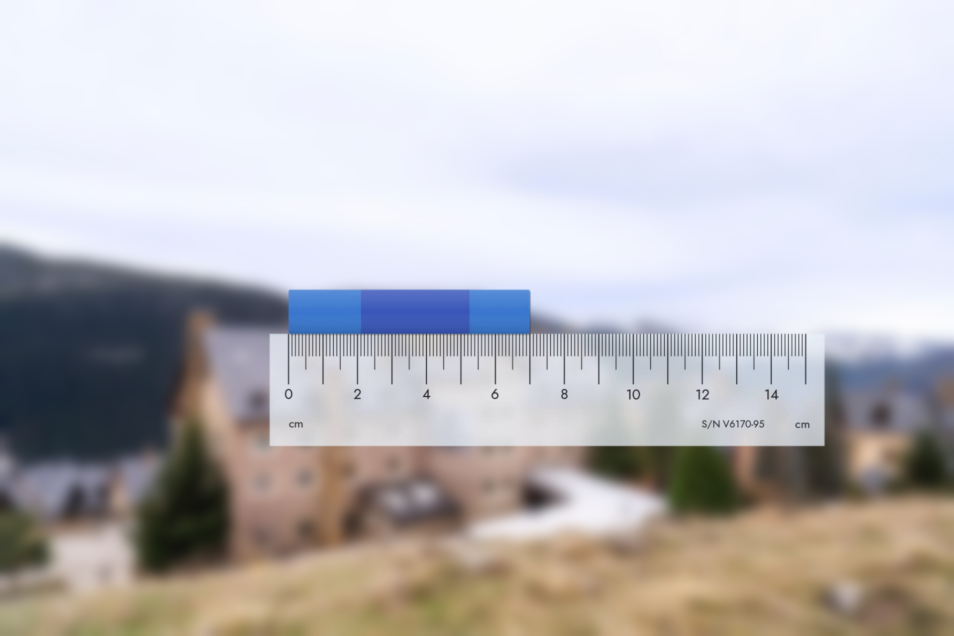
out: 7 cm
